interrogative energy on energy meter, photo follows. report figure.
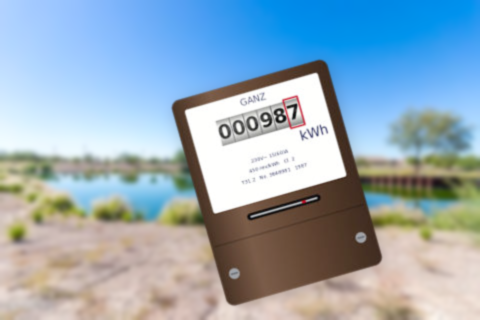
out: 98.7 kWh
